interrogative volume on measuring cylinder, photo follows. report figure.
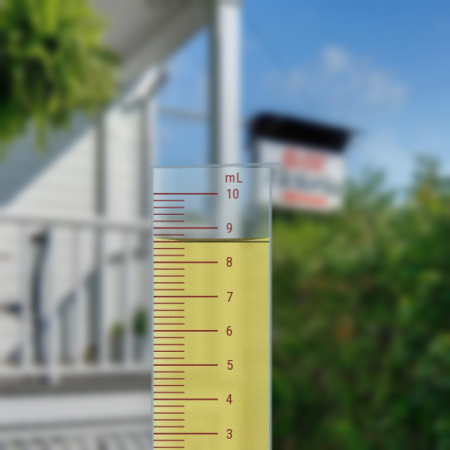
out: 8.6 mL
